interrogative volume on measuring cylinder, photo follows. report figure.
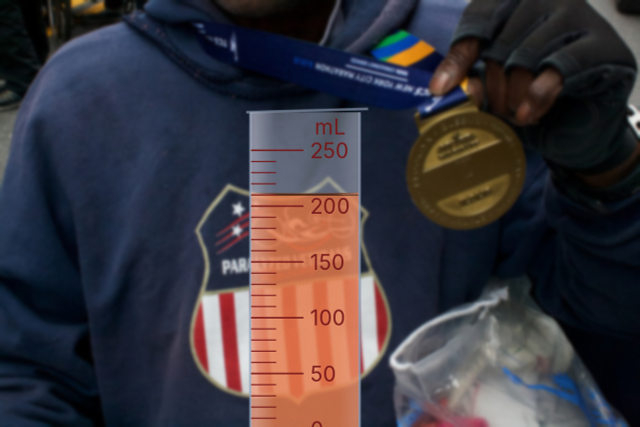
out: 210 mL
